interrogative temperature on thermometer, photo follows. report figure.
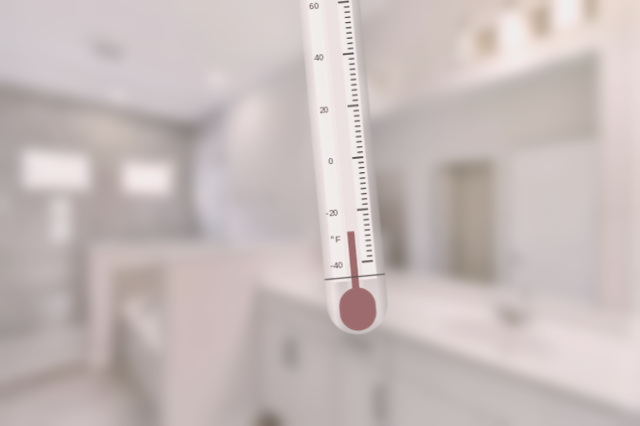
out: -28 °F
